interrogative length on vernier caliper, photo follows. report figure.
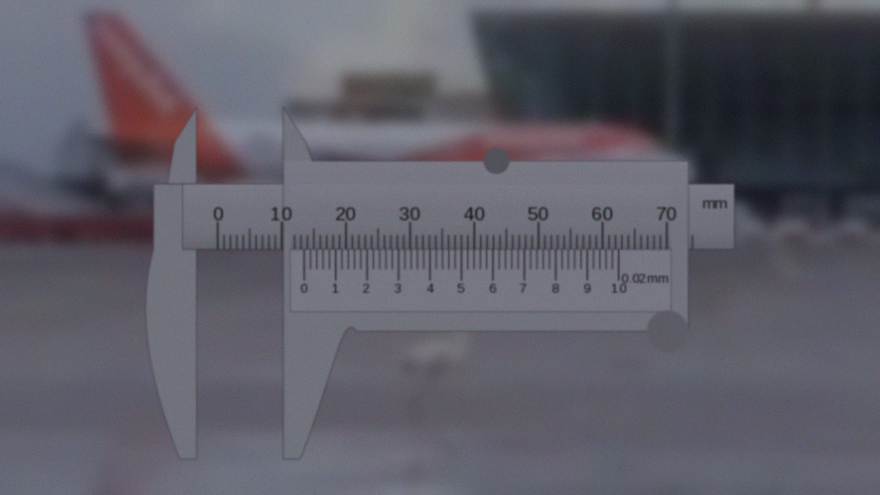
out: 13.5 mm
